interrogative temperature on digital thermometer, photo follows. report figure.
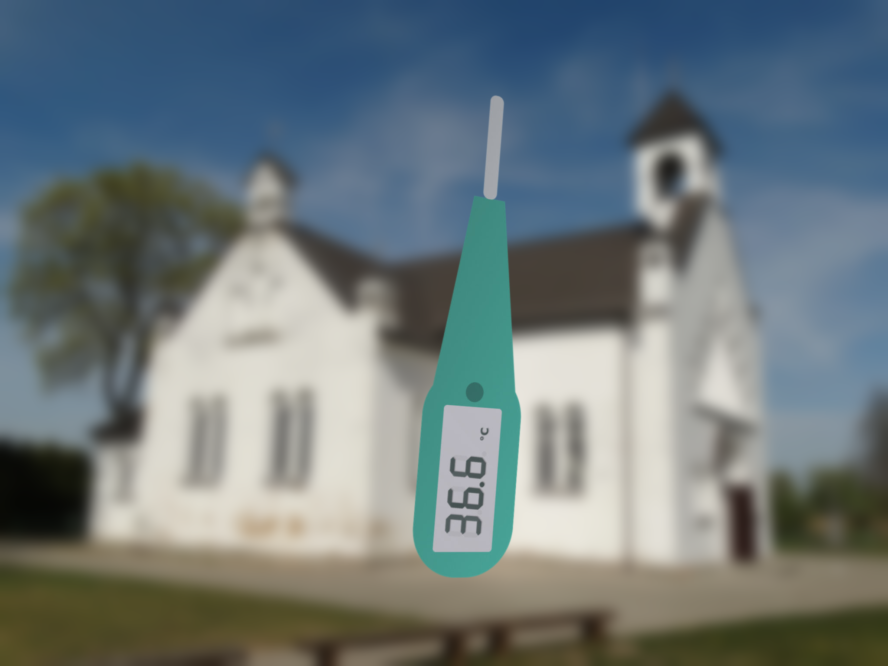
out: 36.6 °C
